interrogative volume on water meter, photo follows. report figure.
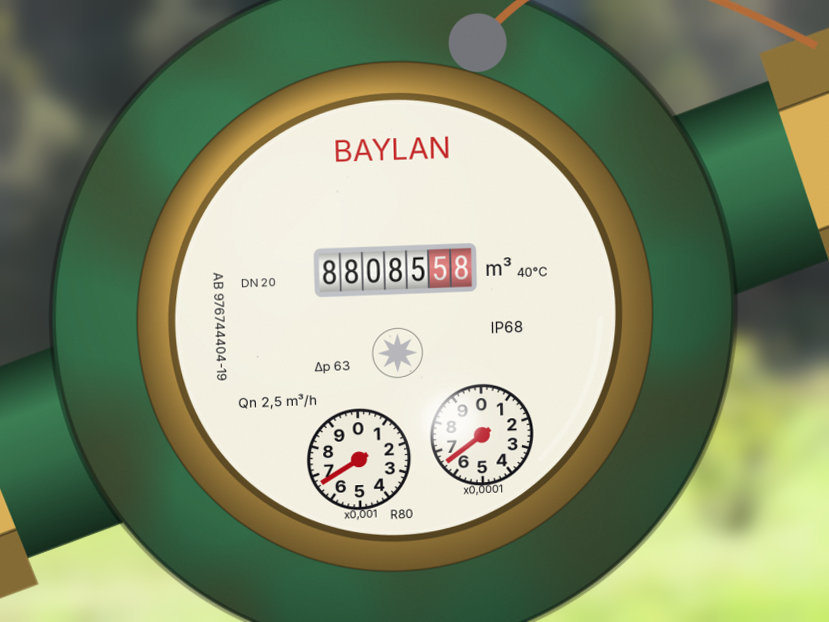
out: 88085.5866 m³
